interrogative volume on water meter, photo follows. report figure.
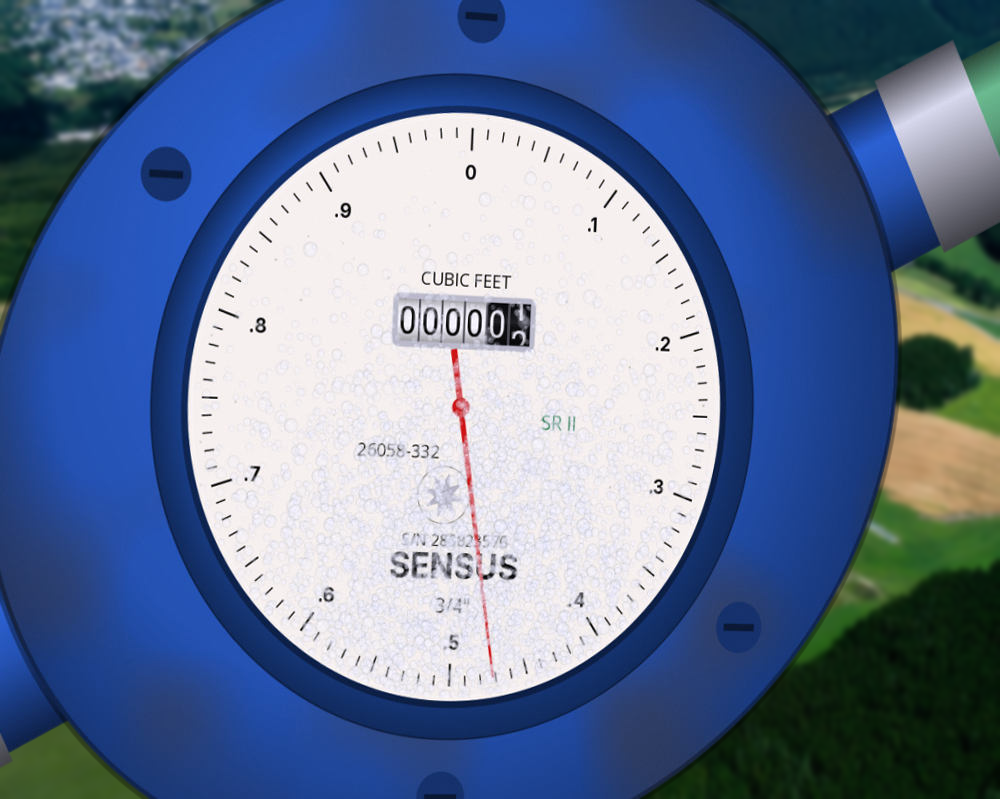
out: 1.47 ft³
